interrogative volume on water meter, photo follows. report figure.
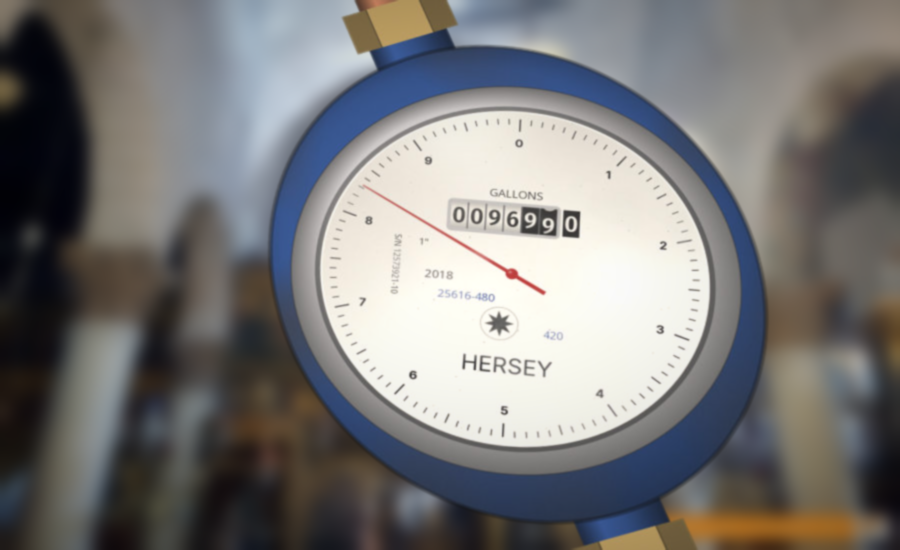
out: 96988.3 gal
